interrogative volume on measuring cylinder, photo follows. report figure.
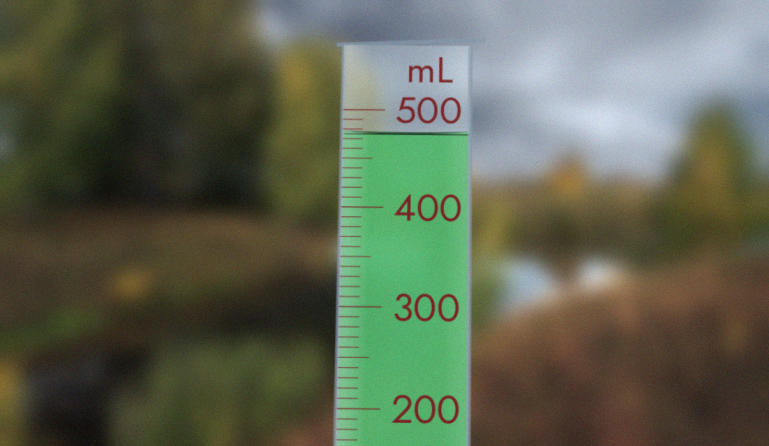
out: 475 mL
